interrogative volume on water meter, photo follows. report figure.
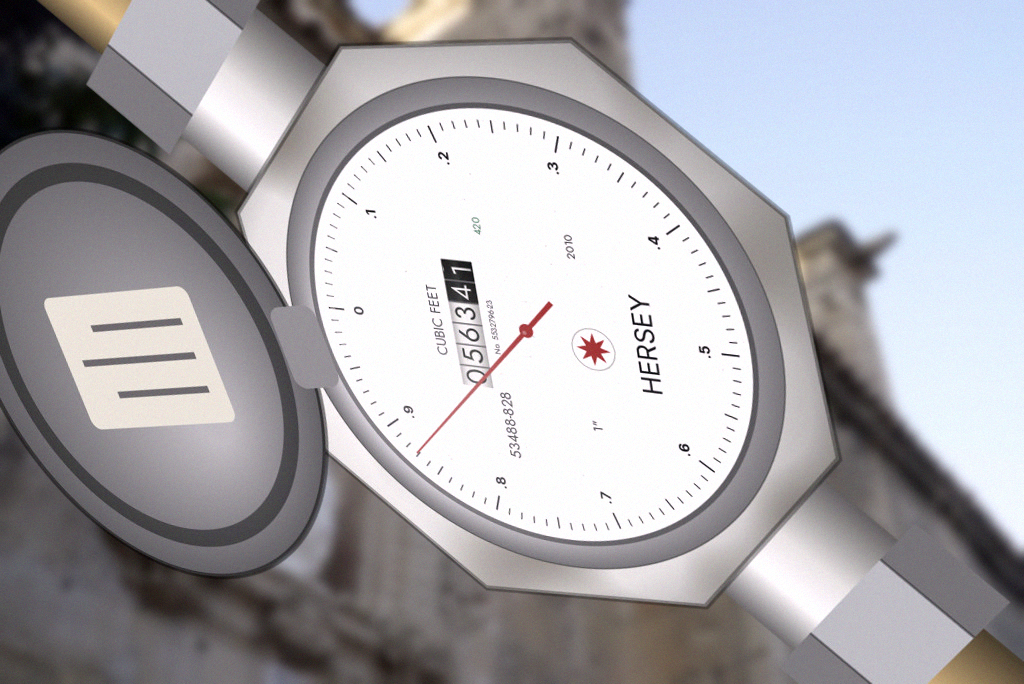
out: 56340.87 ft³
